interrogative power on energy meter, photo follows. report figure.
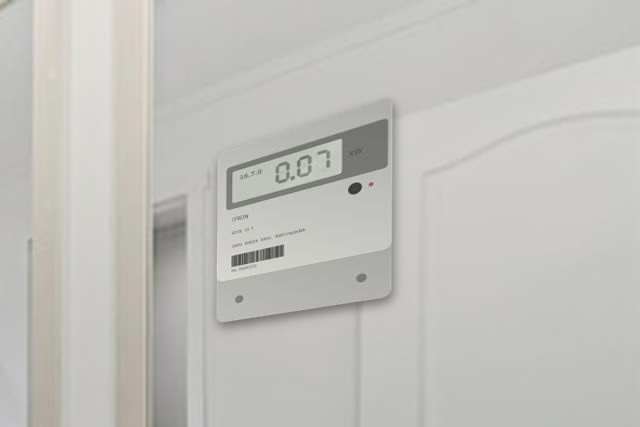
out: 0.07 kW
